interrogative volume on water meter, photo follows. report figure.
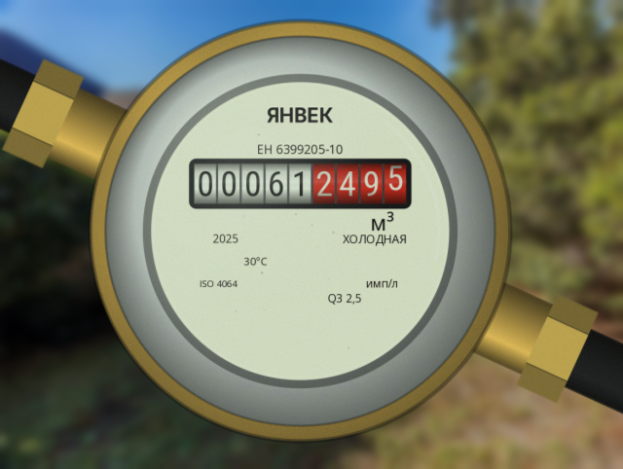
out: 61.2495 m³
